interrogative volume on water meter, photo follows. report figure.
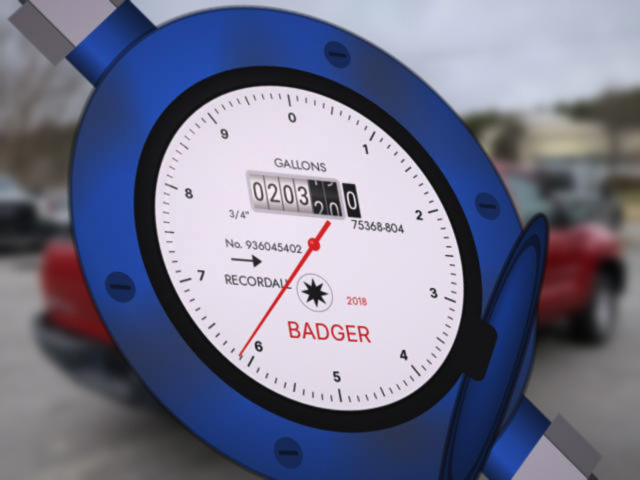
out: 203196.1 gal
